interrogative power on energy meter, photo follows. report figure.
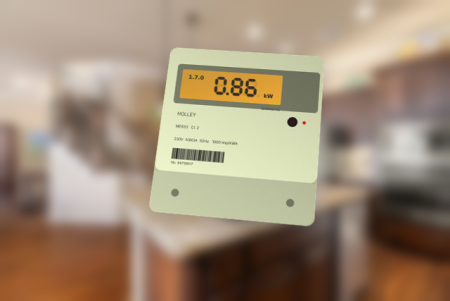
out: 0.86 kW
